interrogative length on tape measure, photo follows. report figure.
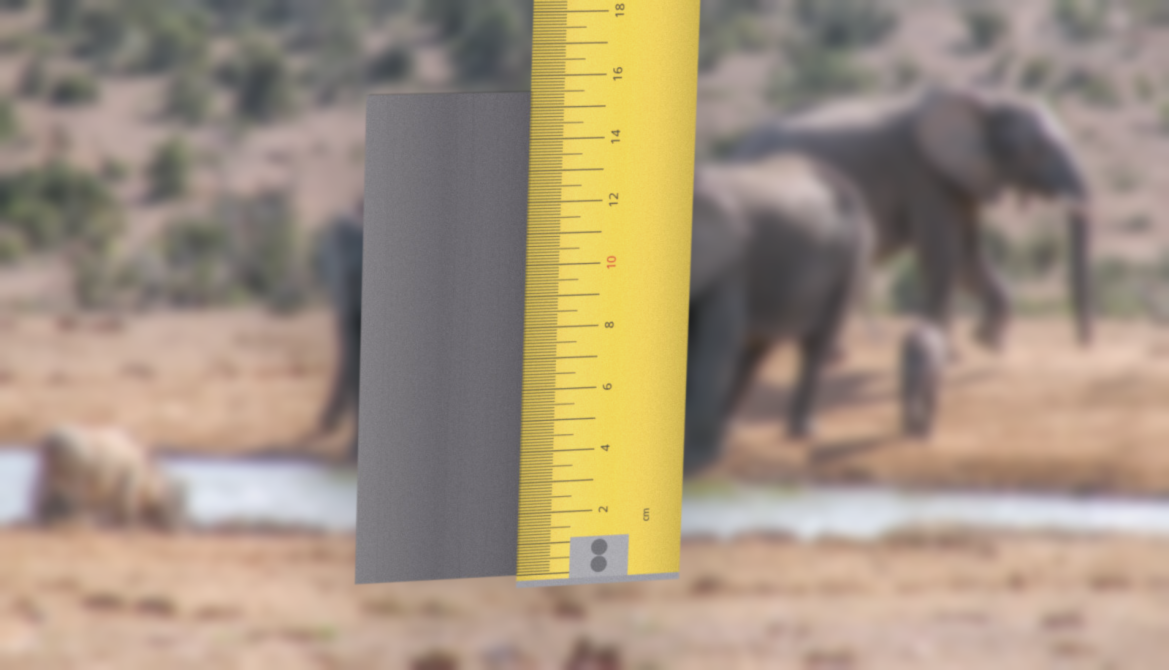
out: 15.5 cm
